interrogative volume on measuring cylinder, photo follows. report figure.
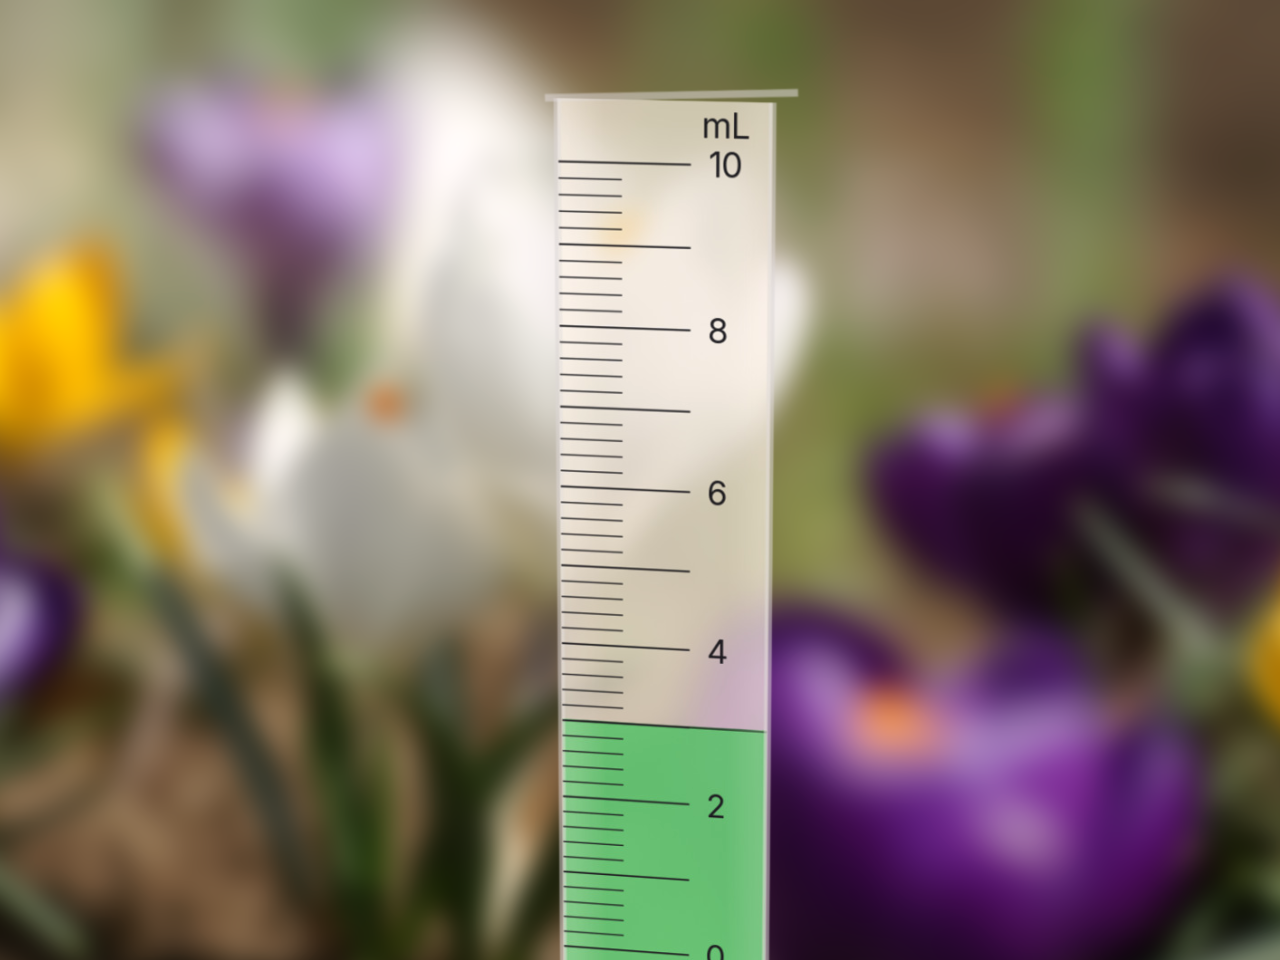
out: 3 mL
